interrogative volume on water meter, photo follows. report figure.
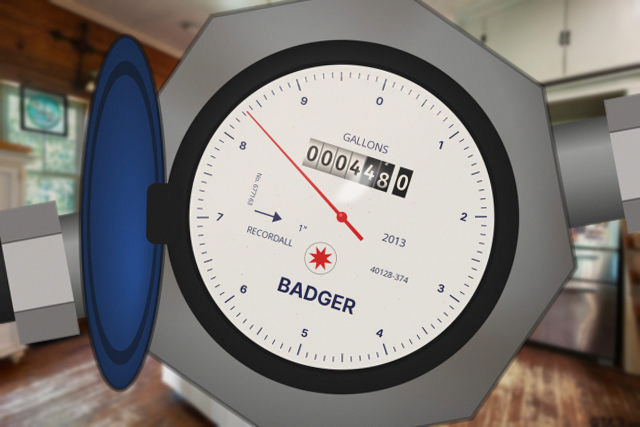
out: 4478.3 gal
